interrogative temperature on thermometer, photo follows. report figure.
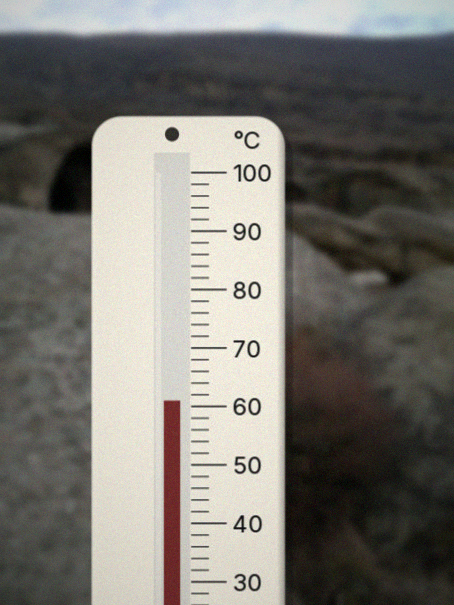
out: 61 °C
